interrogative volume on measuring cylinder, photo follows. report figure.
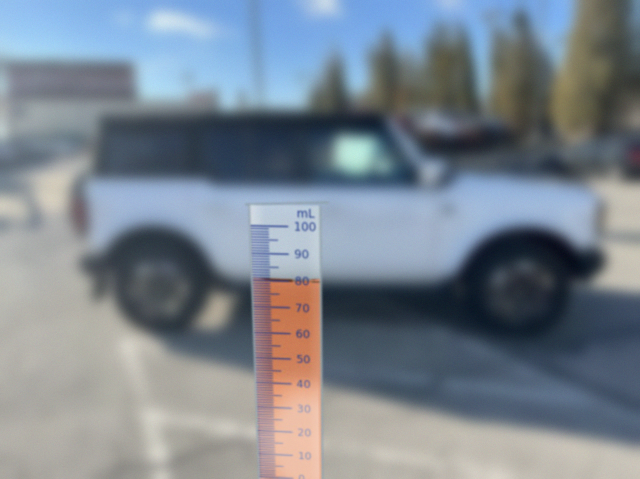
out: 80 mL
